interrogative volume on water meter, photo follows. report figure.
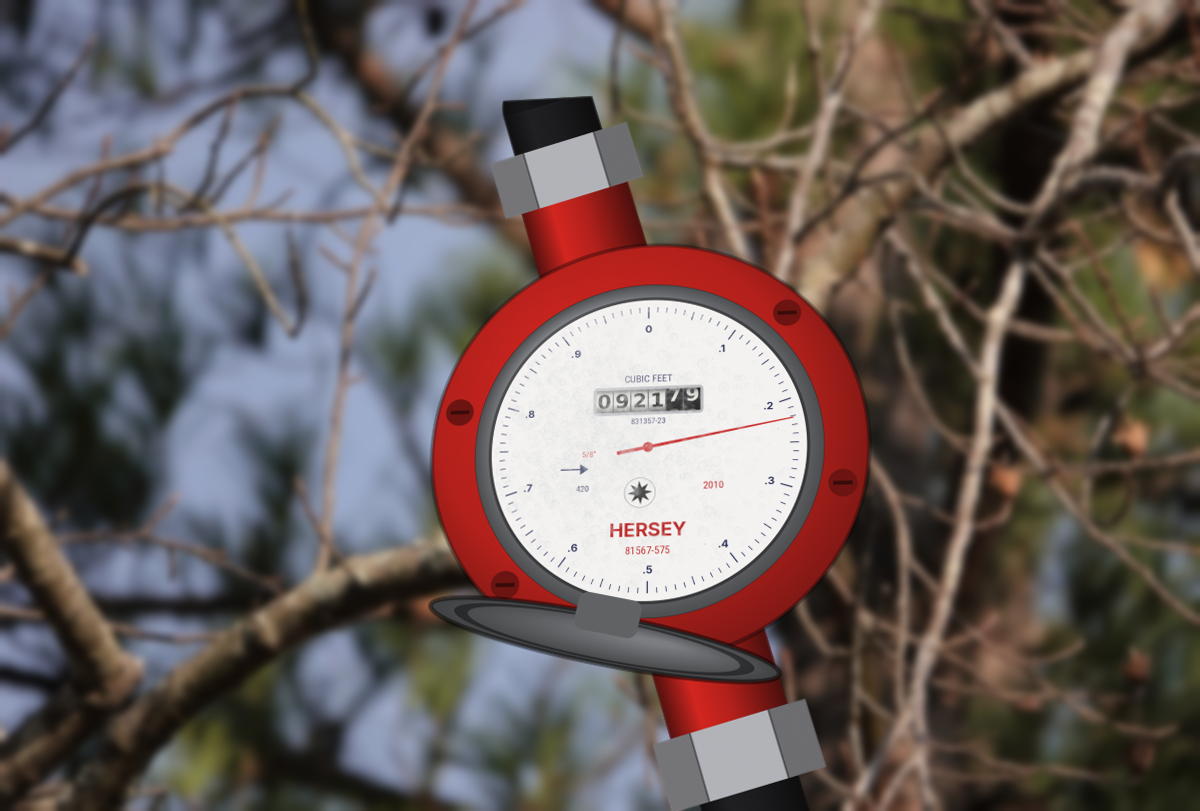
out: 92179.22 ft³
